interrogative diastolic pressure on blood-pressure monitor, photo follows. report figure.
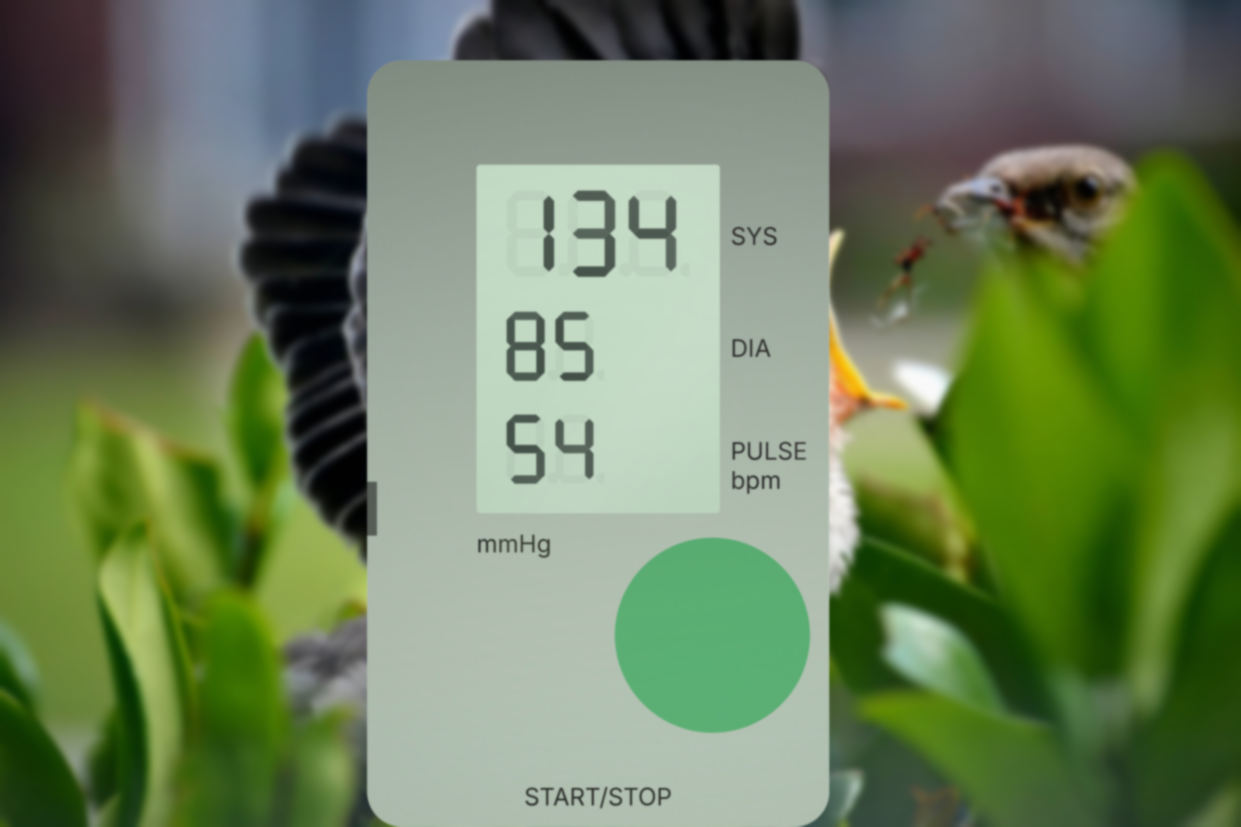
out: 85 mmHg
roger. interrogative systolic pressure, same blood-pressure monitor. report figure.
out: 134 mmHg
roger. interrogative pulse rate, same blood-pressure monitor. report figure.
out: 54 bpm
